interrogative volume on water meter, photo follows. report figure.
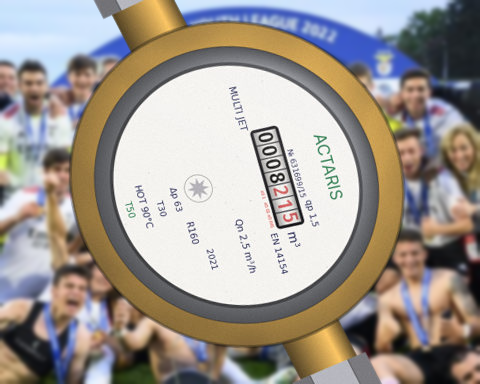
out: 8.215 m³
